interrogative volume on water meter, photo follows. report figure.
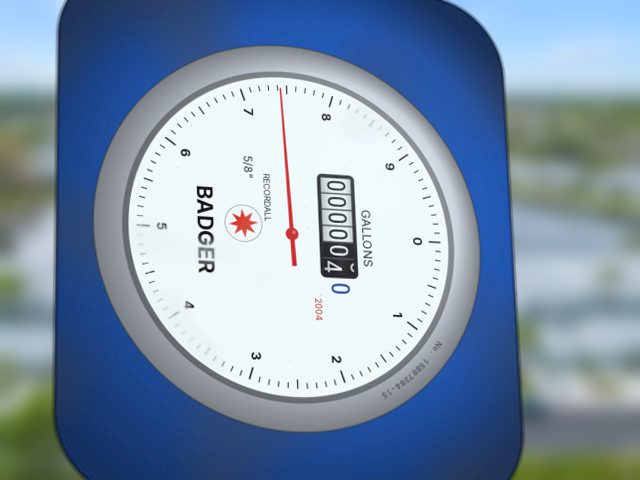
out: 37.4 gal
